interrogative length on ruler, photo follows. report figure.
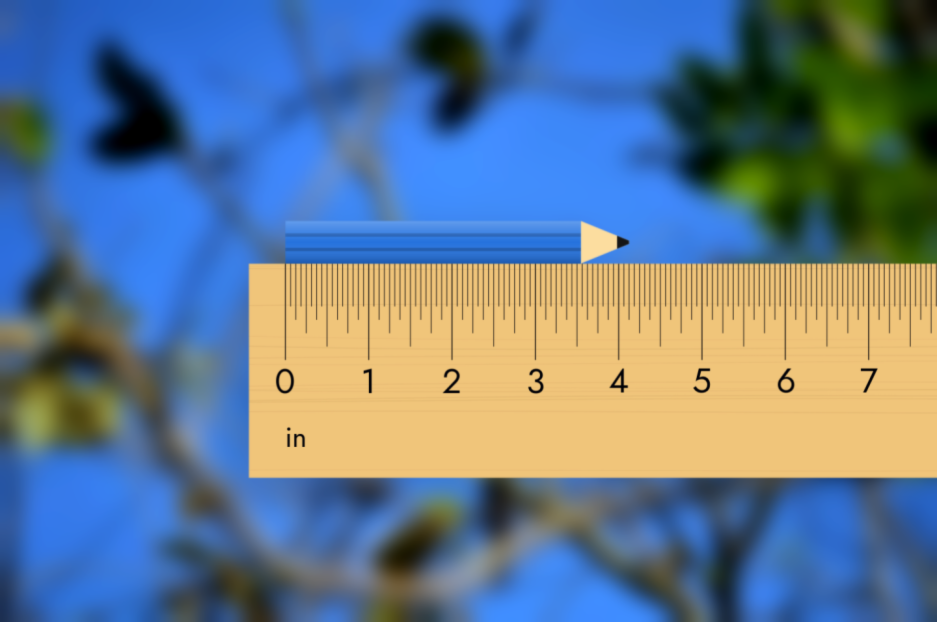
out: 4.125 in
